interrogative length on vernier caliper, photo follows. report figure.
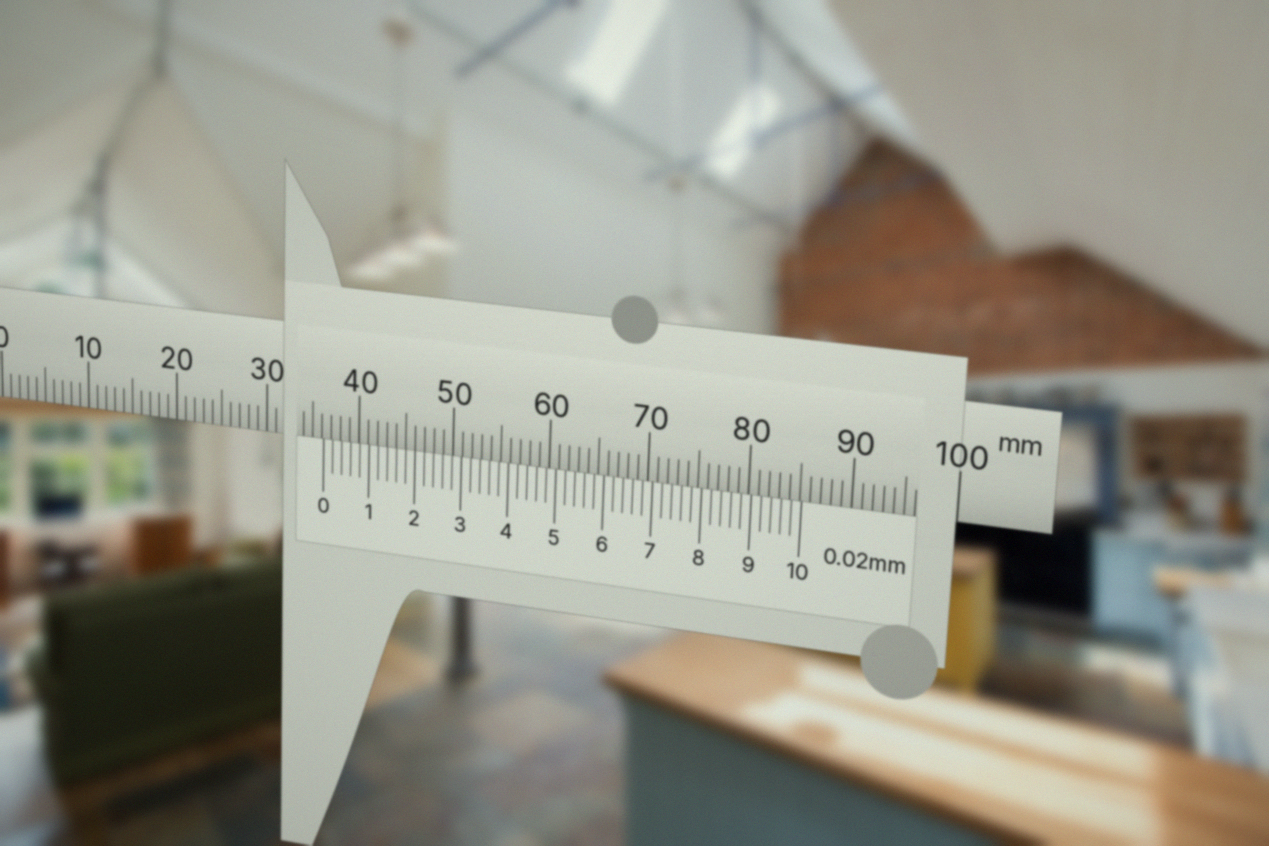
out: 36.2 mm
